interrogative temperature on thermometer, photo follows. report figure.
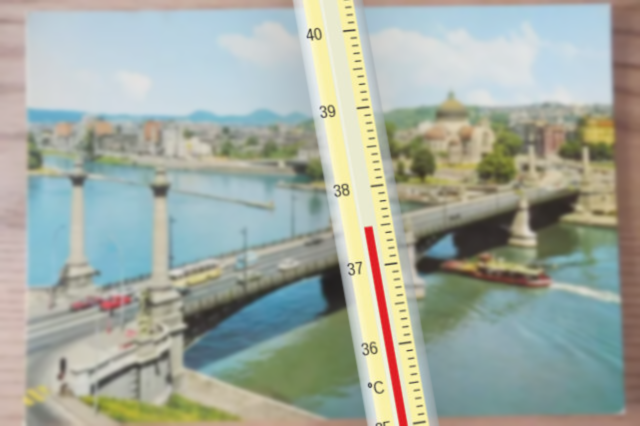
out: 37.5 °C
